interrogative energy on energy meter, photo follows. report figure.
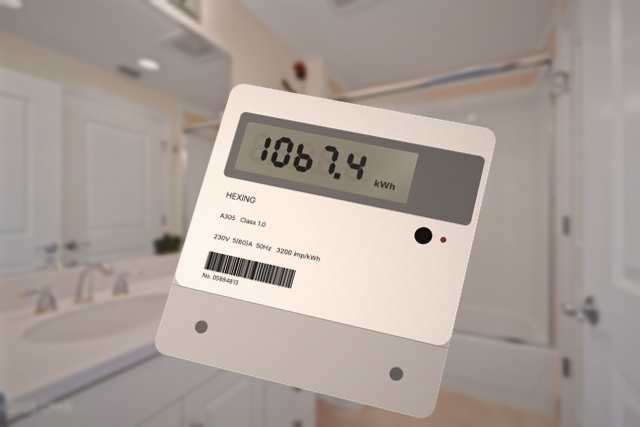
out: 1067.4 kWh
